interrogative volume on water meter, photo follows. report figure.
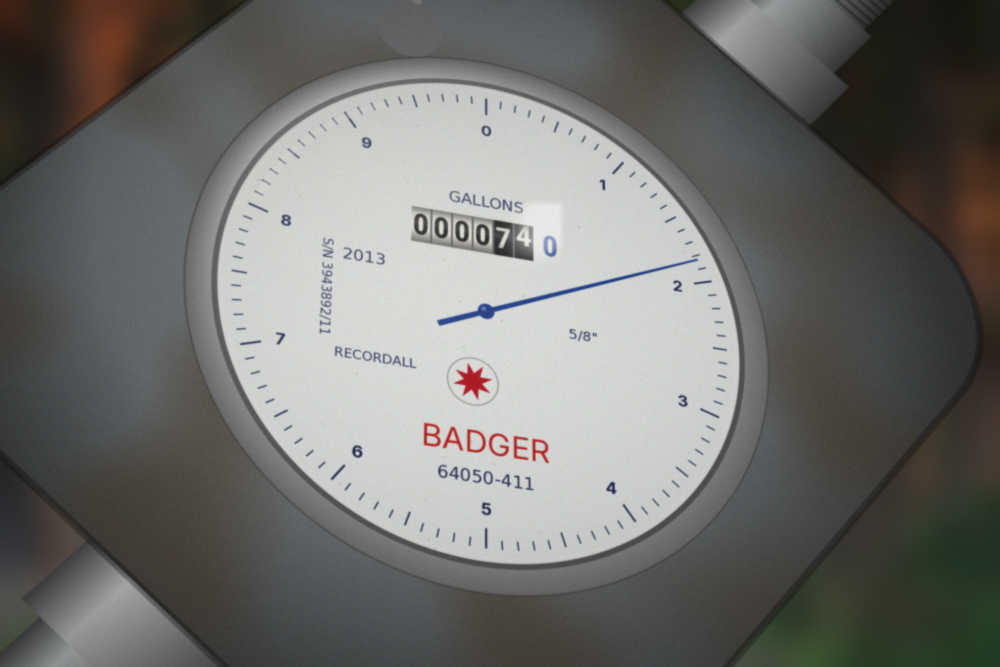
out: 741.8 gal
